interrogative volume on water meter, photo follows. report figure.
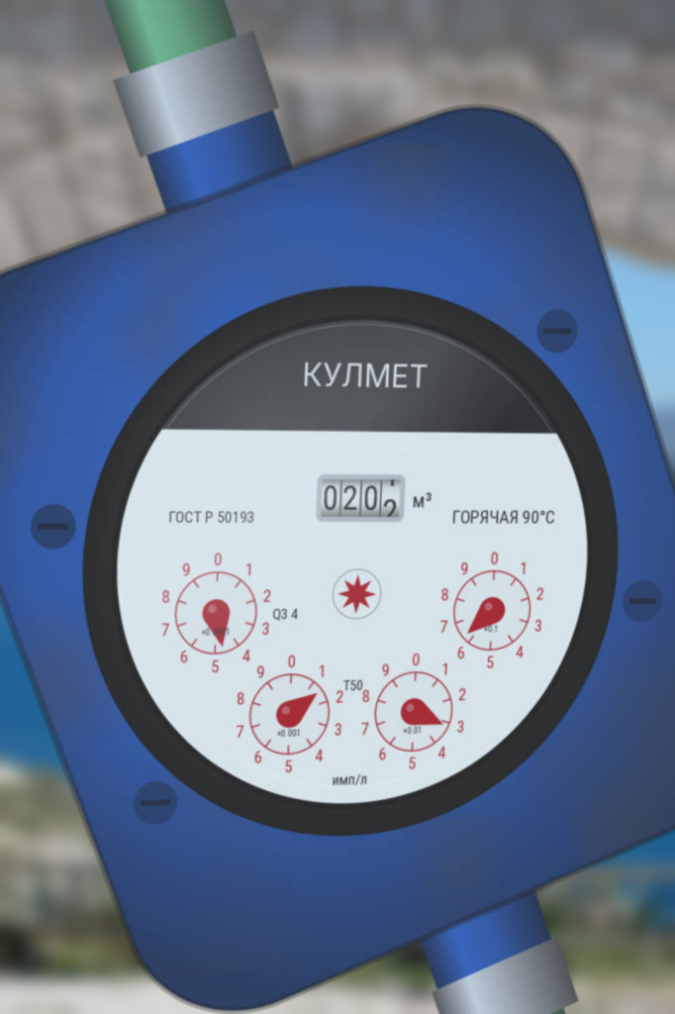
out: 201.6314 m³
